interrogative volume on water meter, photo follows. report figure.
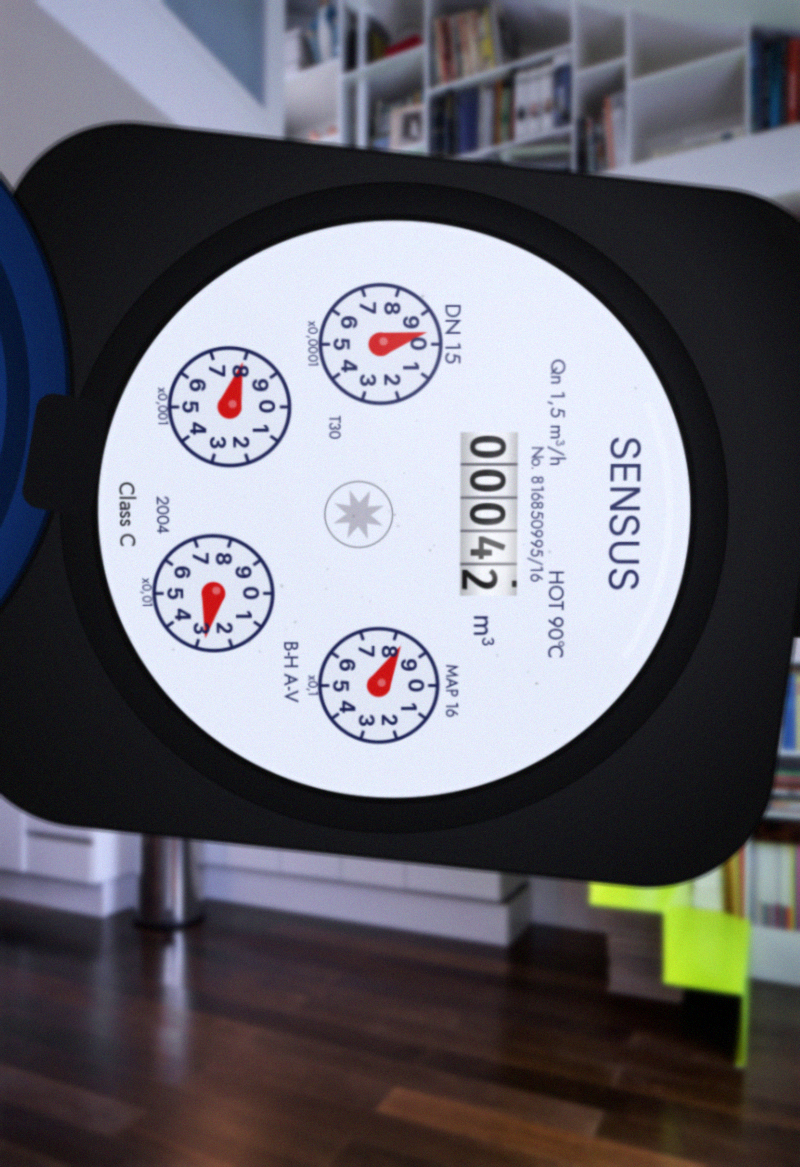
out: 41.8279 m³
